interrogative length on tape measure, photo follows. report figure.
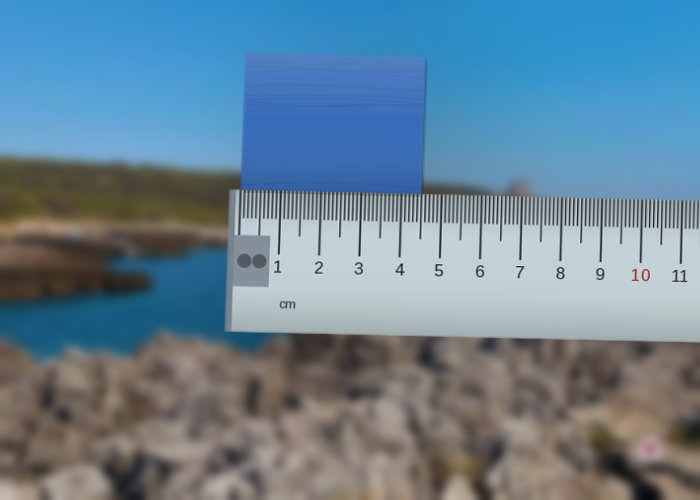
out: 4.5 cm
